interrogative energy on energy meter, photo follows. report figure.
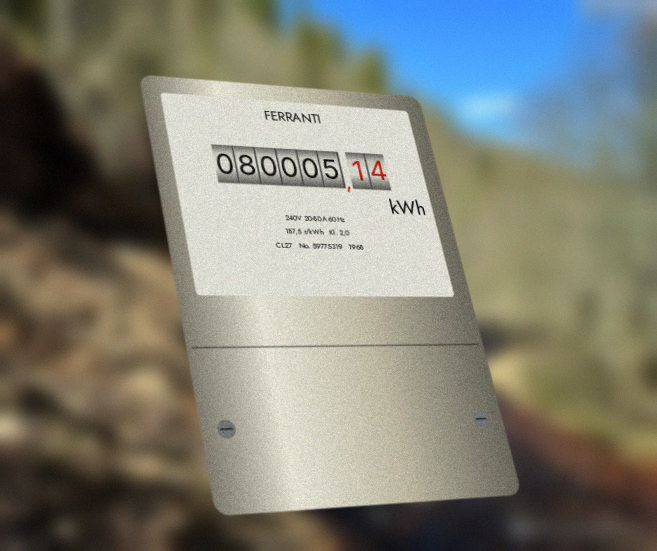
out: 80005.14 kWh
